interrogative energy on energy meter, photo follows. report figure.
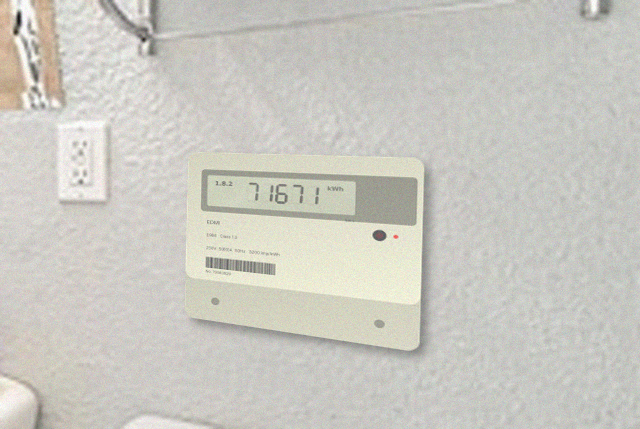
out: 71671 kWh
